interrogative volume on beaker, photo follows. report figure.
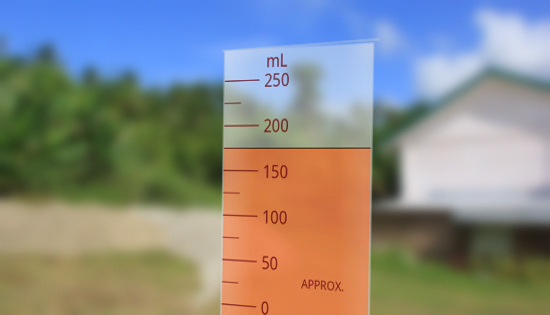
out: 175 mL
